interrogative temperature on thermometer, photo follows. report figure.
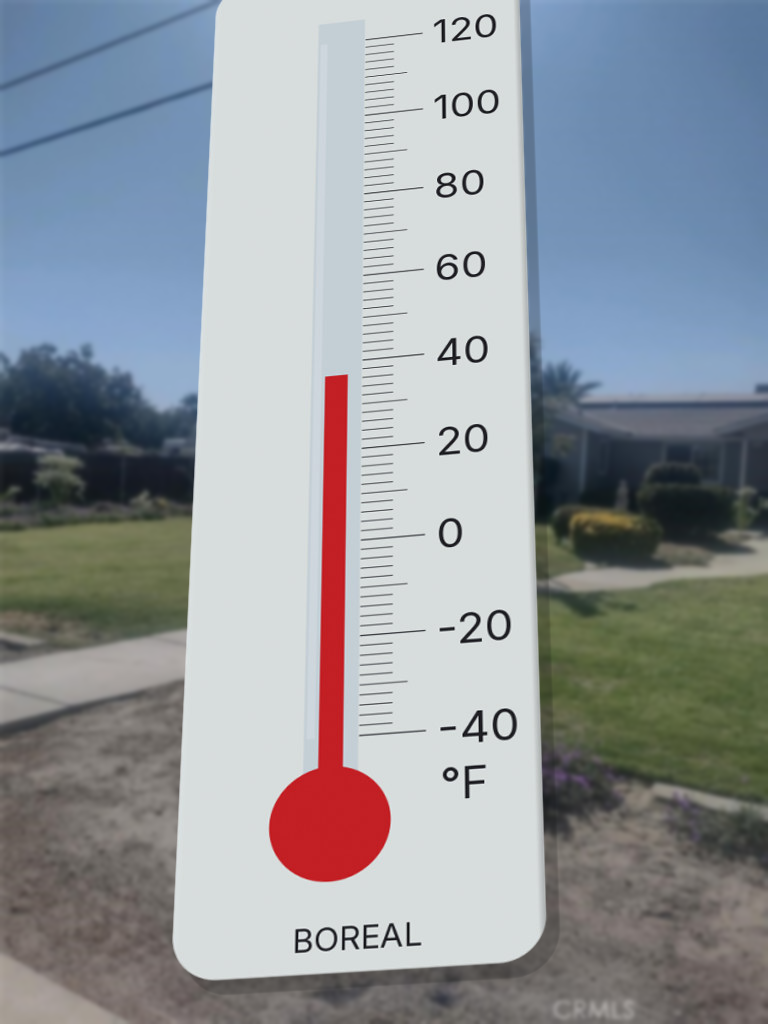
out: 37 °F
